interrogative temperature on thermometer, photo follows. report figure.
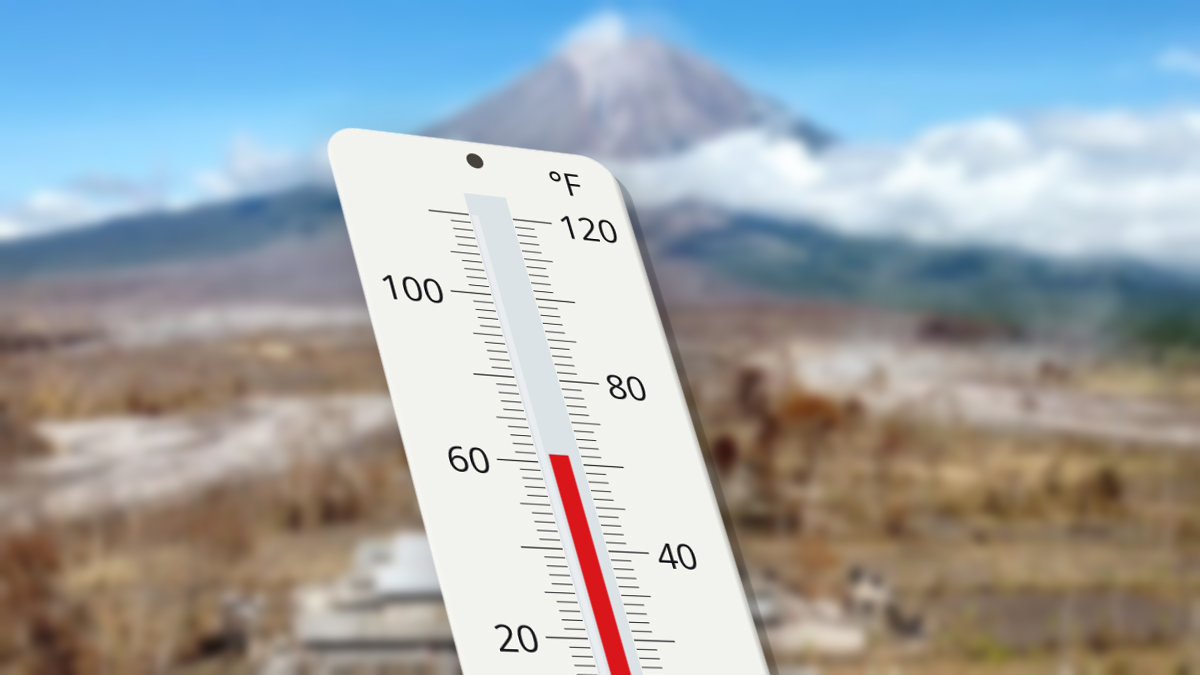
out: 62 °F
